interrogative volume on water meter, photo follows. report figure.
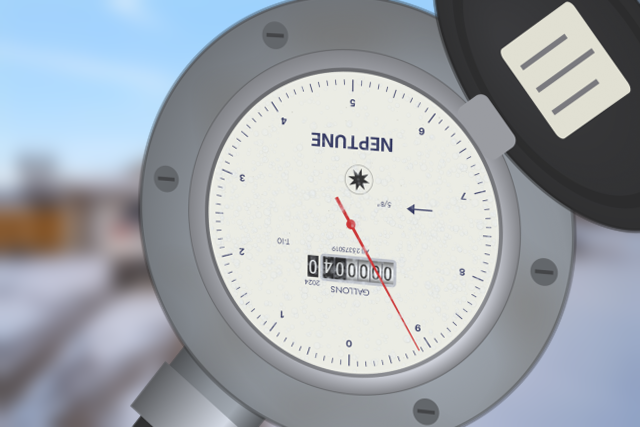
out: 39.1 gal
